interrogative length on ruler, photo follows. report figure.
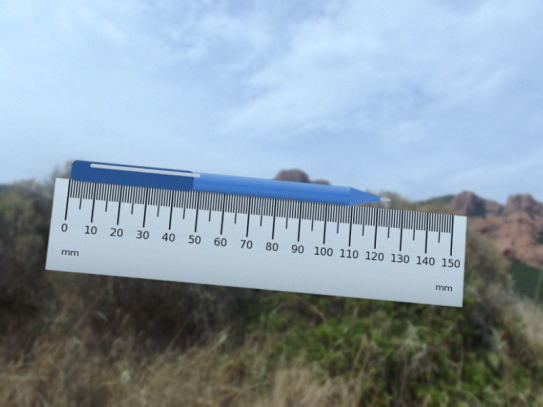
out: 125 mm
